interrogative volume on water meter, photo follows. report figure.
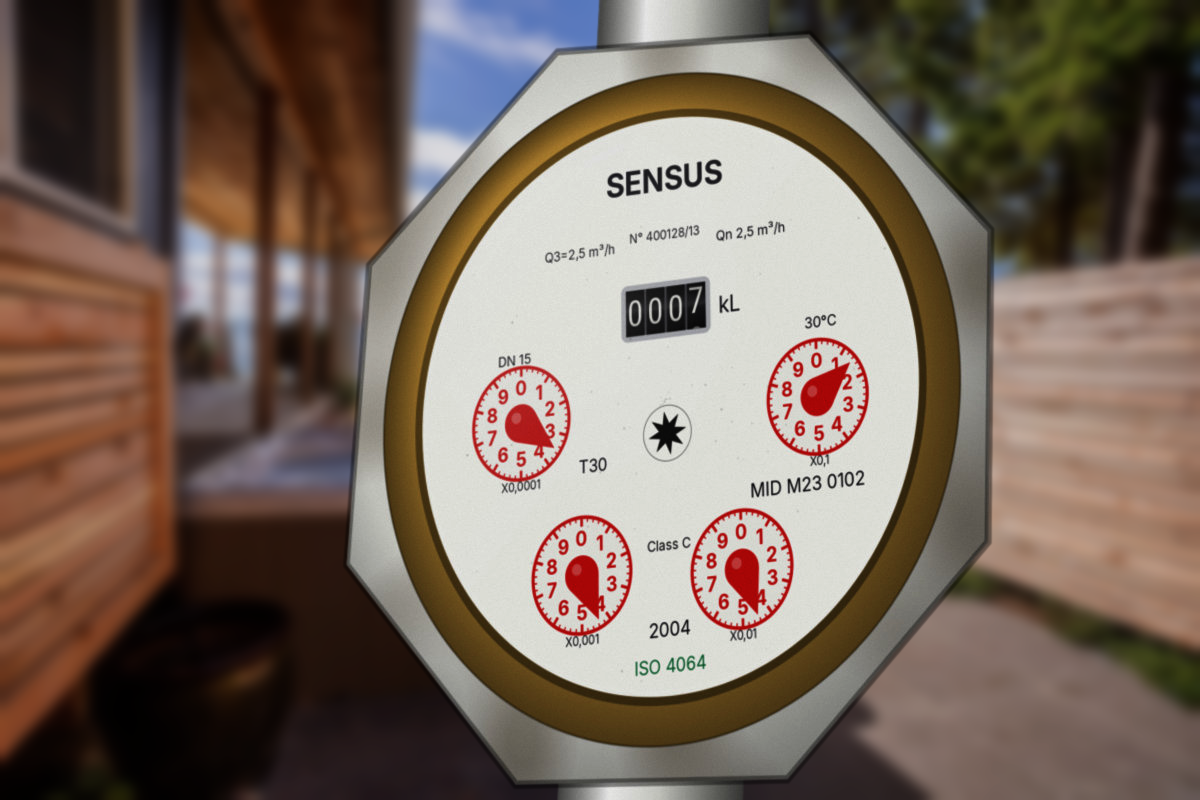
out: 7.1443 kL
